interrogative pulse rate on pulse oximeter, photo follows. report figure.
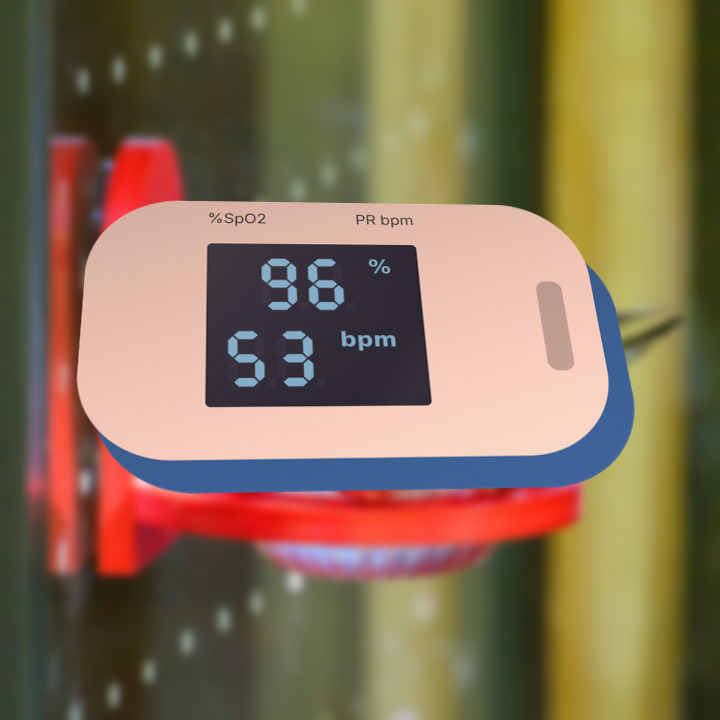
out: 53 bpm
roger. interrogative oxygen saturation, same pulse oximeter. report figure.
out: 96 %
